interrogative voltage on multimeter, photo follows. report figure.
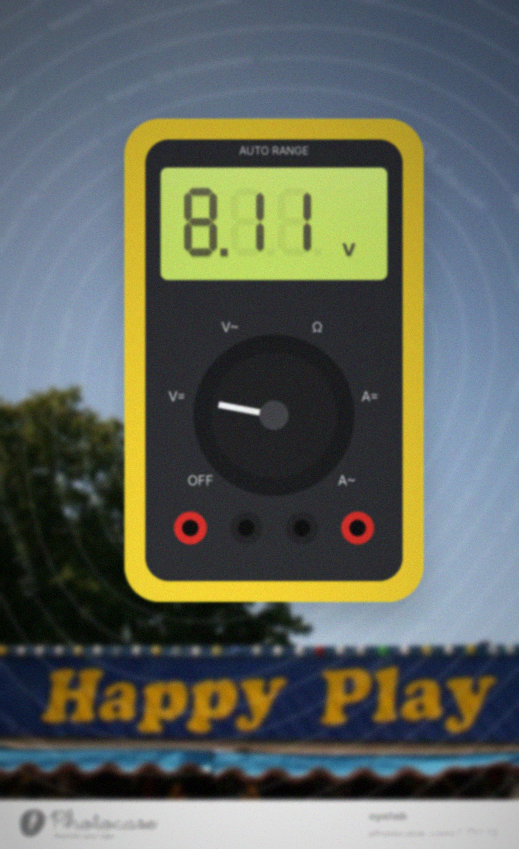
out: 8.11 V
